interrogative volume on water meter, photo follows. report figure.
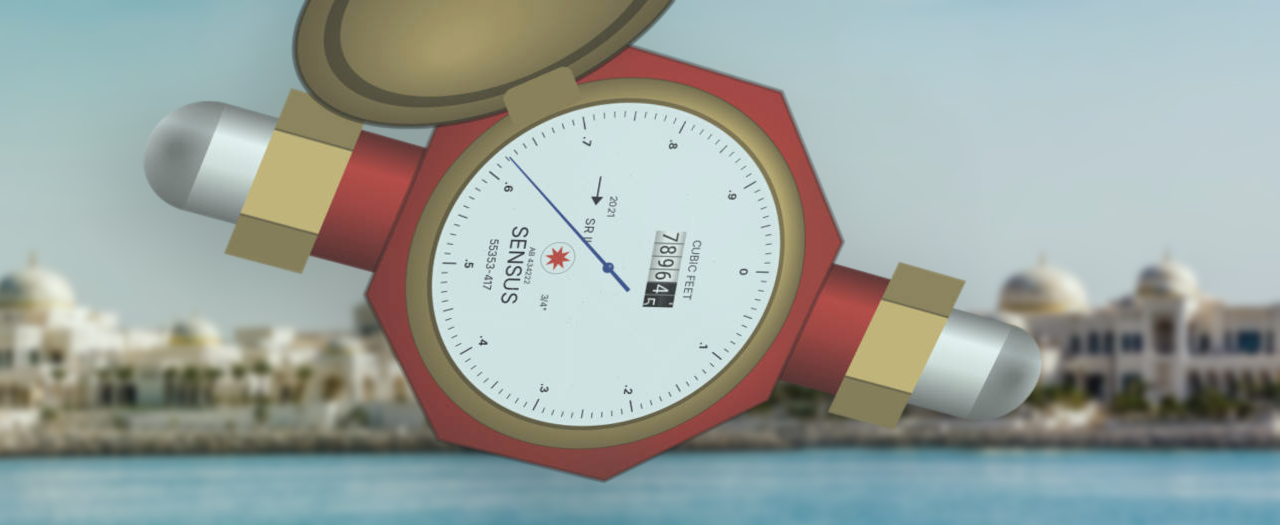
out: 789644.62 ft³
